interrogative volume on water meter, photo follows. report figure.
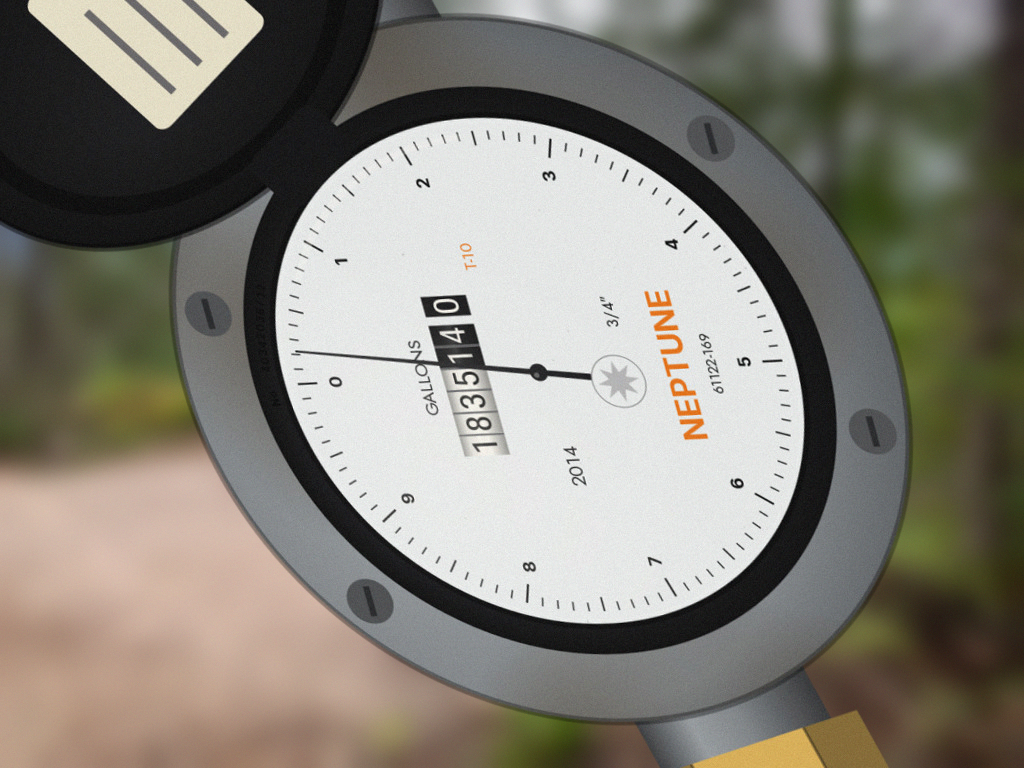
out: 1835140.2 gal
